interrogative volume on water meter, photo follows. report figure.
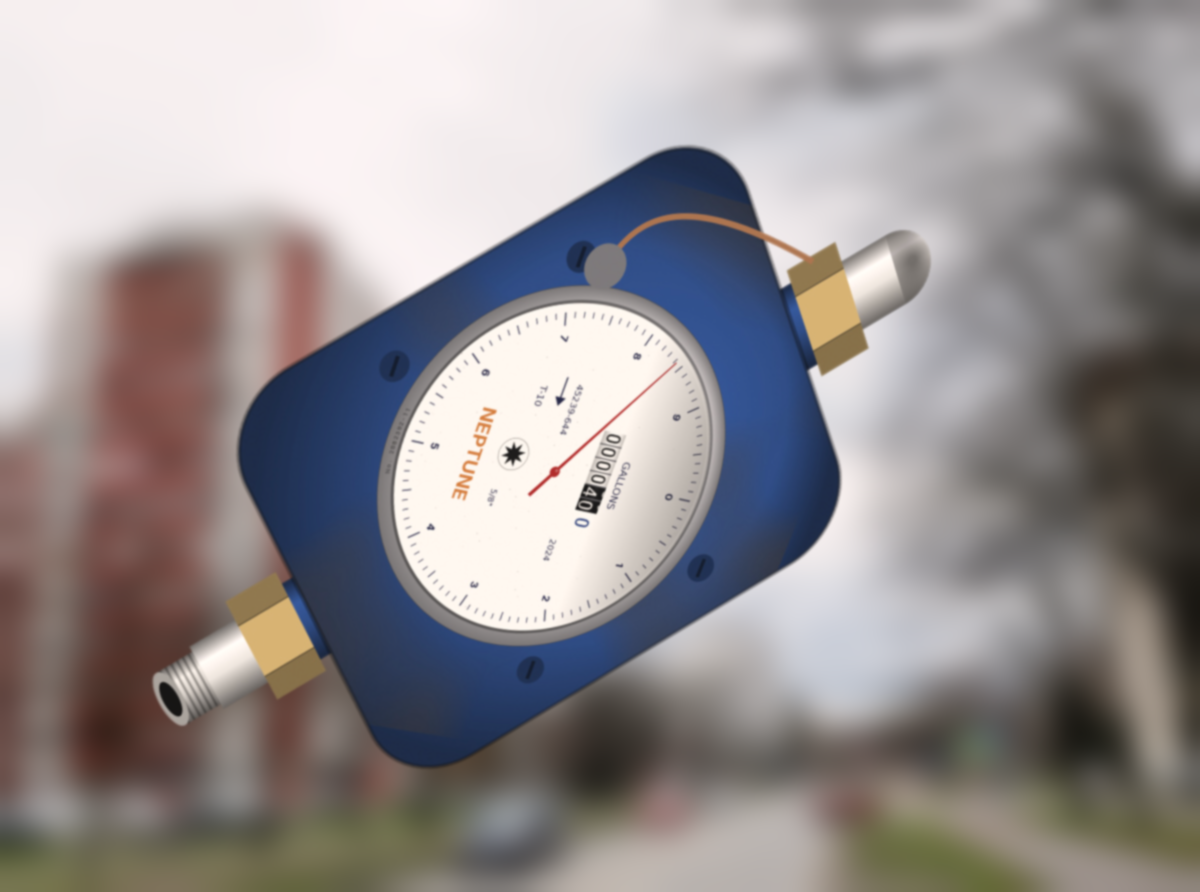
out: 398.4 gal
